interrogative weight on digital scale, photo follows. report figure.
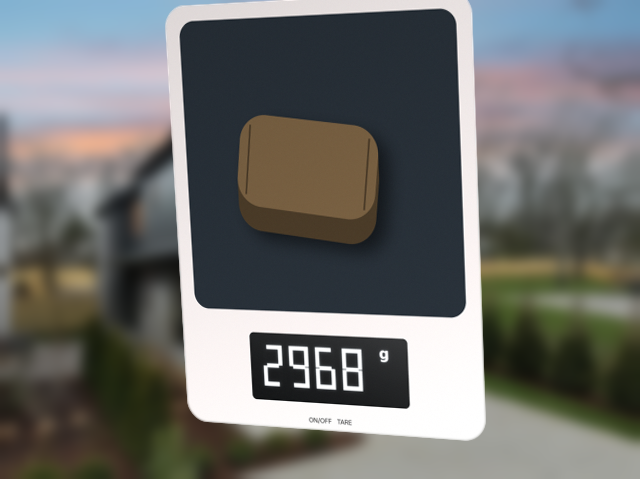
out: 2968 g
